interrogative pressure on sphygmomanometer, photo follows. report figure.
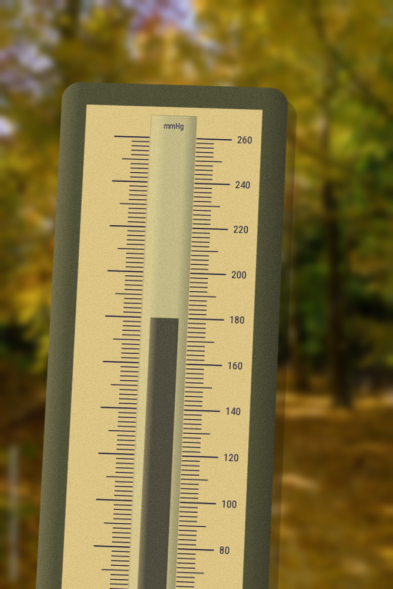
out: 180 mmHg
